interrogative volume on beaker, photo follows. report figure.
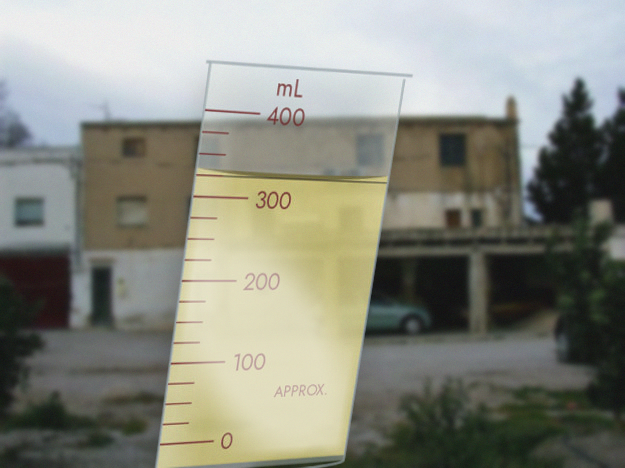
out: 325 mL
